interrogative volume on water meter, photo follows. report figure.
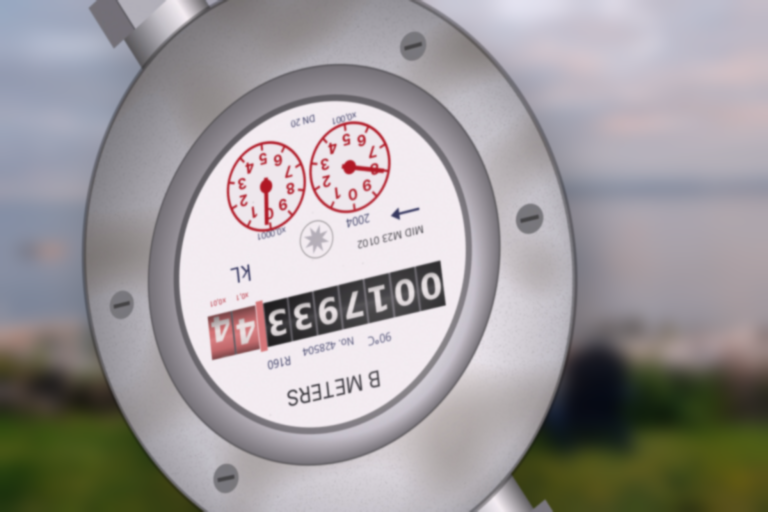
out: 17933.4380 kL
